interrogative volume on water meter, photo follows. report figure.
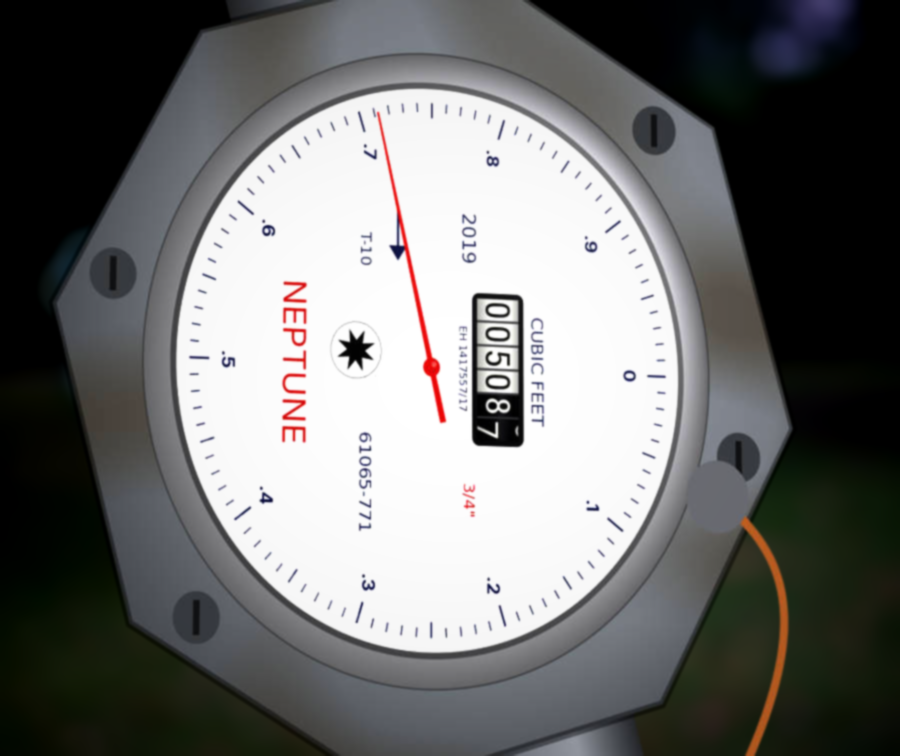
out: 5086.71 ft³
